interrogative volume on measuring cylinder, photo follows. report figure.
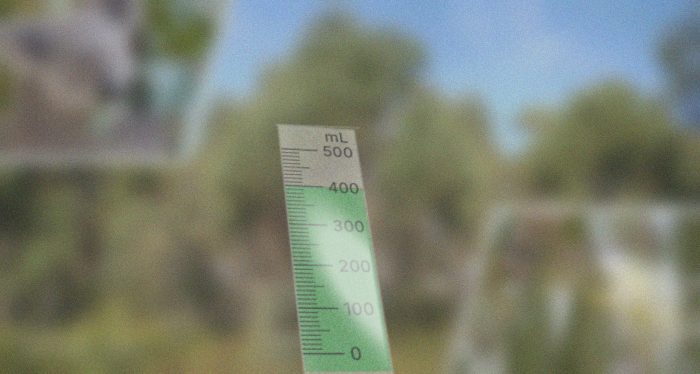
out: 400 mL
